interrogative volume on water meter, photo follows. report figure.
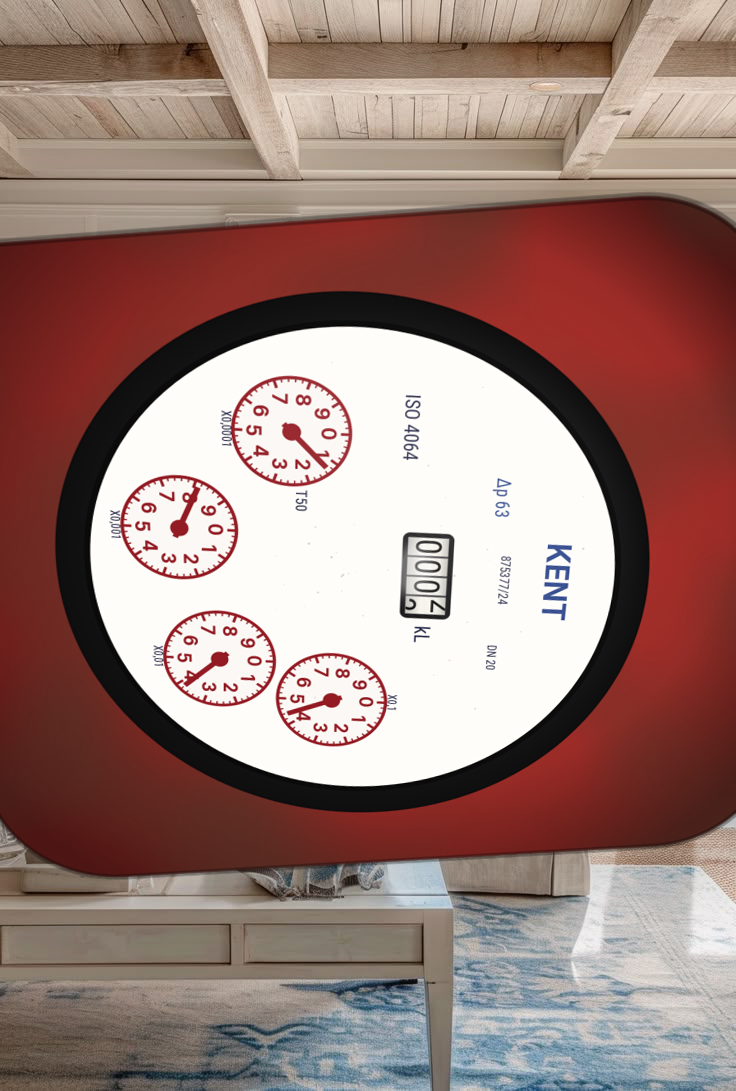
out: 2.4381 kL
